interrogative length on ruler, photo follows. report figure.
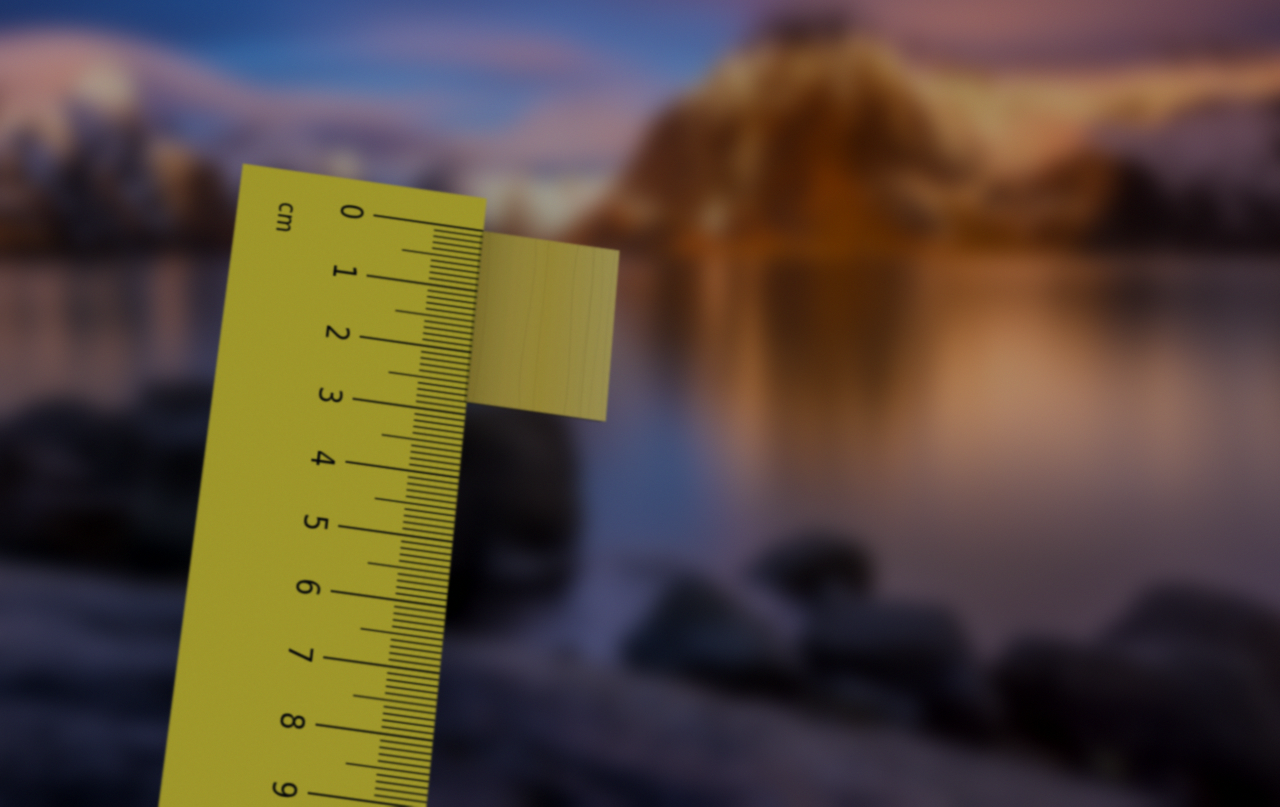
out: 2.8 cm
